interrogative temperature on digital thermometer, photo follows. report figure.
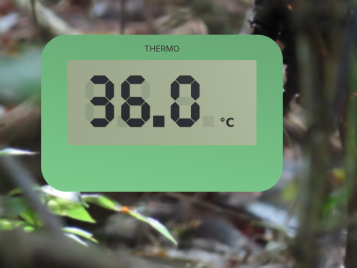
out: 36.0 °C
